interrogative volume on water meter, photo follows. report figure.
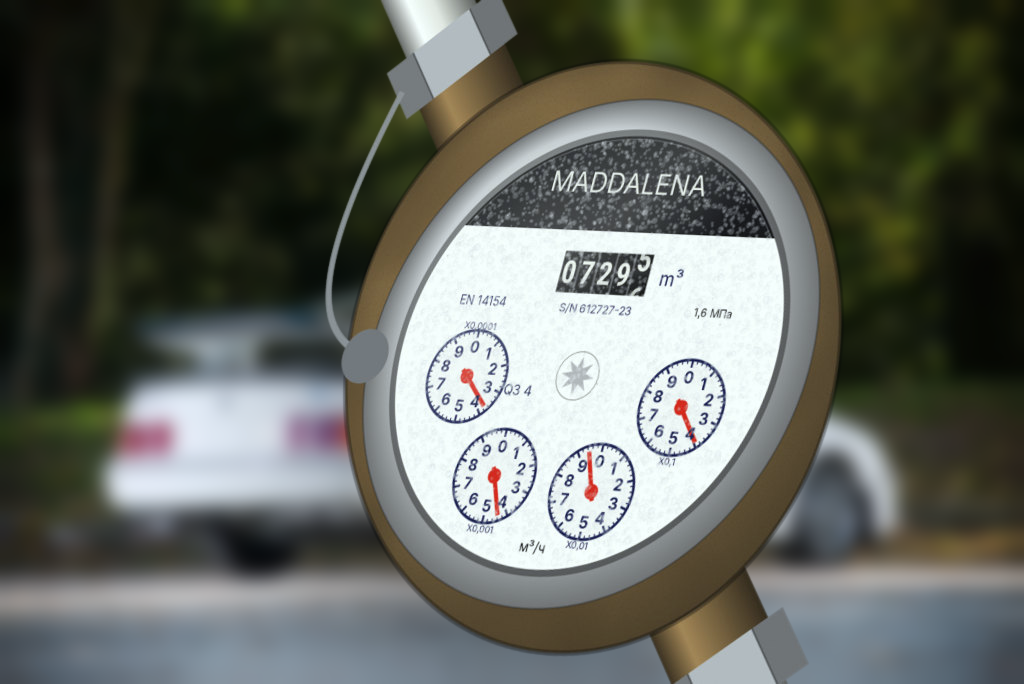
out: 7295.3943 m³
